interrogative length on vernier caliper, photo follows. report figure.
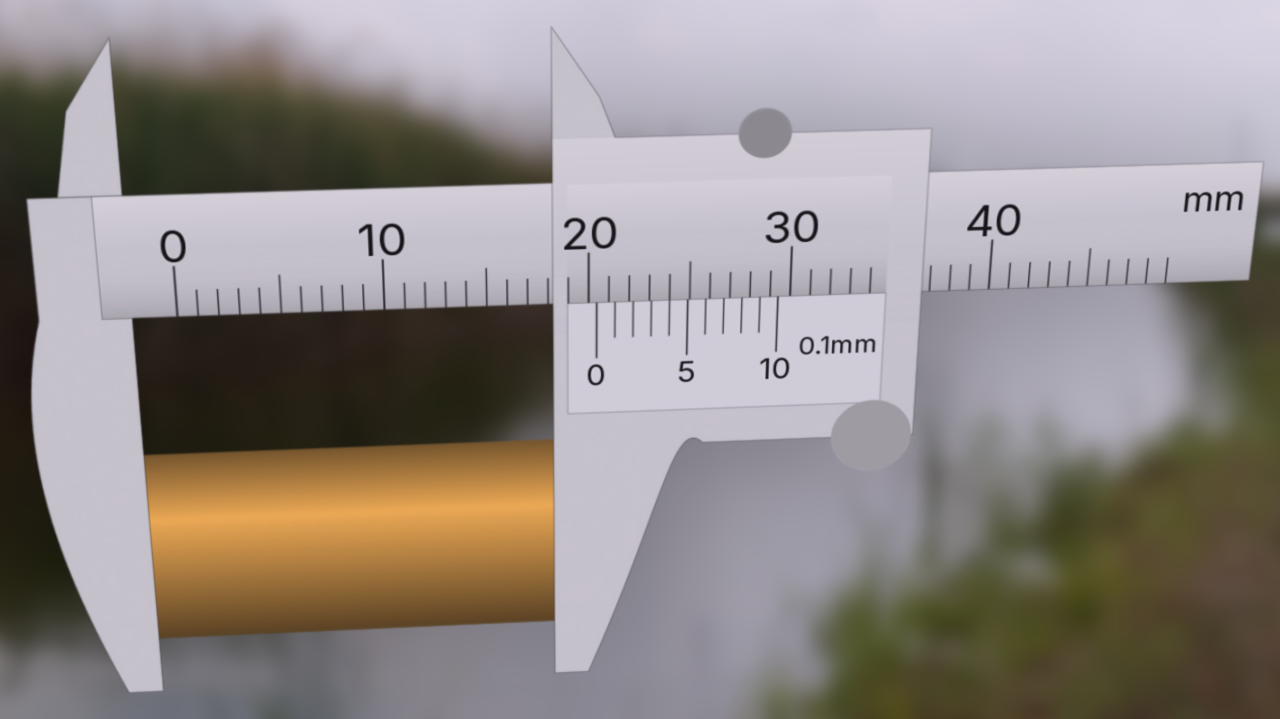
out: 20.4 mm
